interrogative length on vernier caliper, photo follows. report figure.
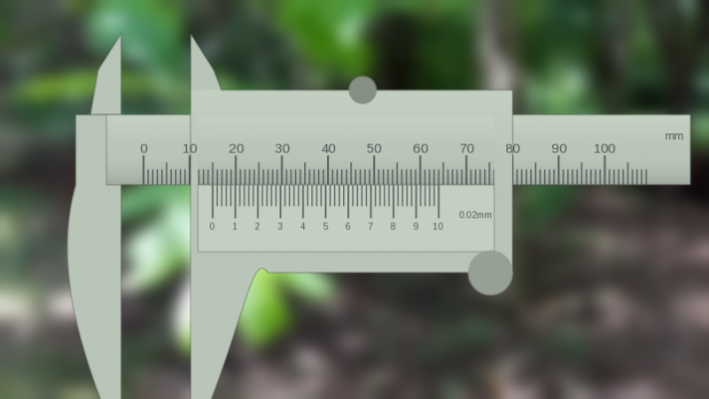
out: 15.0 mm
